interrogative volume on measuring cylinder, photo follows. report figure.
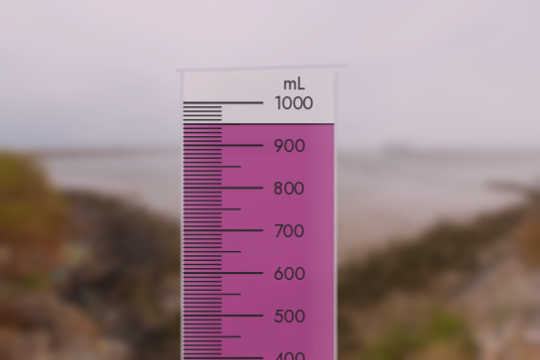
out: 950 mL
